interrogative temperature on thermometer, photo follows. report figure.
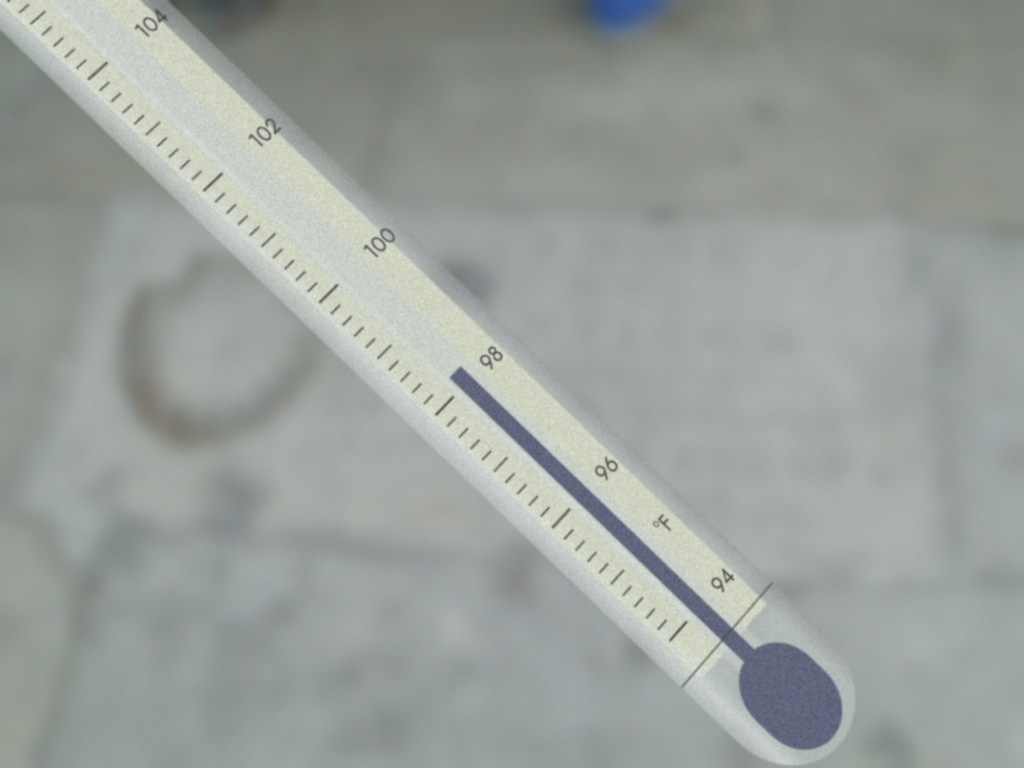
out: 98.2 °F
